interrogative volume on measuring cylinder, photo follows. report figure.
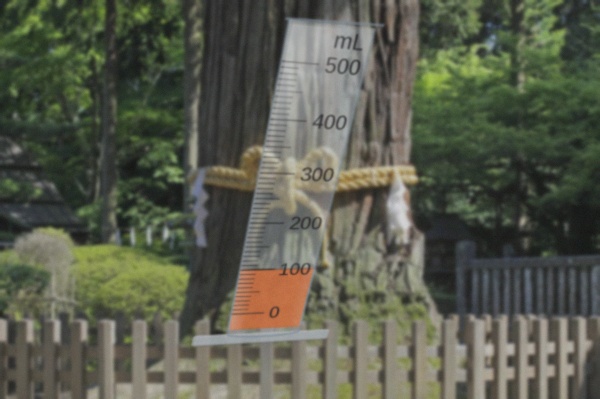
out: 100 mL
